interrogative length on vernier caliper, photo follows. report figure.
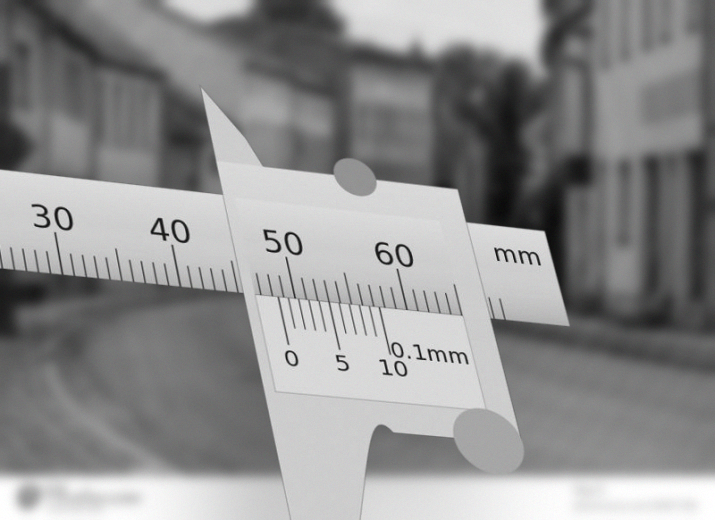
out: 48.5 mm
